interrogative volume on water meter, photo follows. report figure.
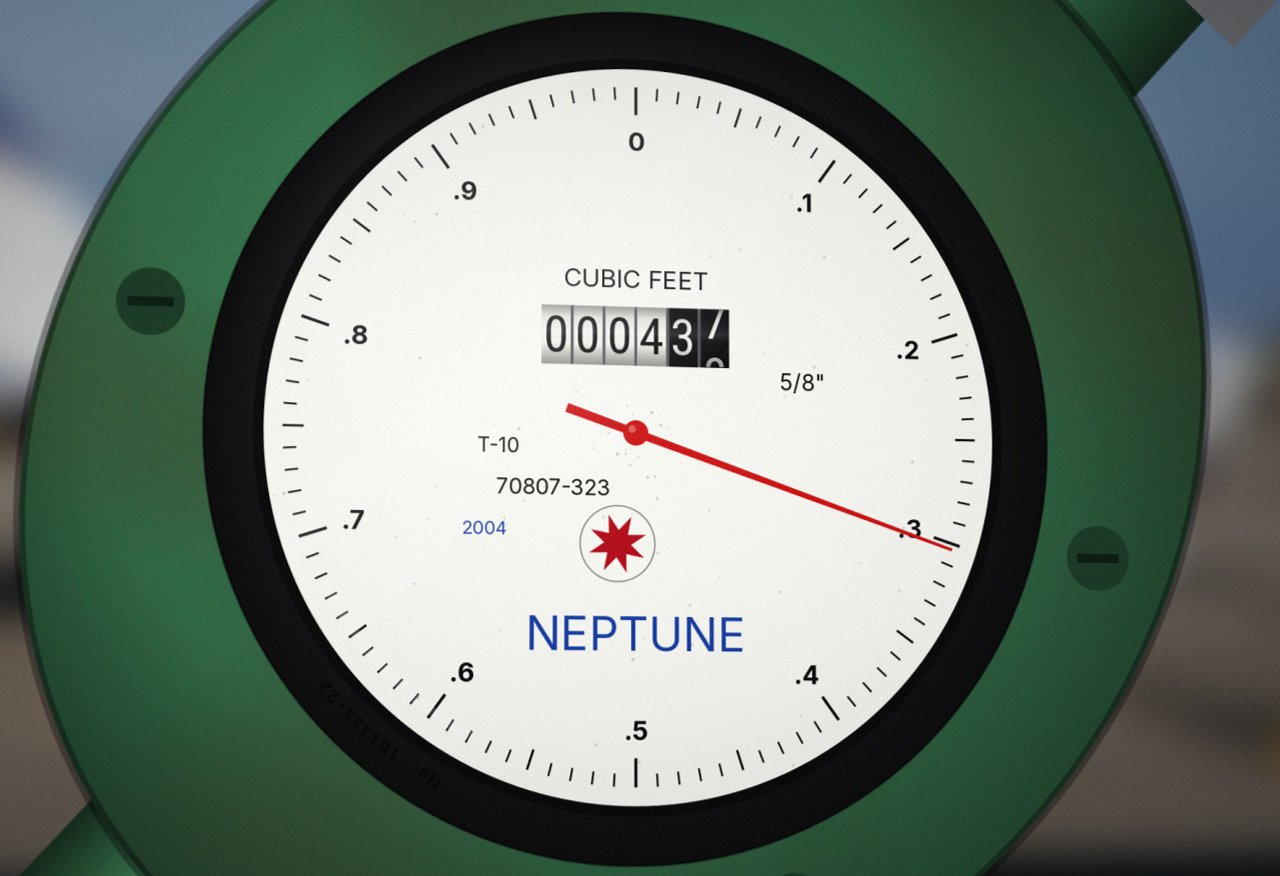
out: 437.30 ft³
